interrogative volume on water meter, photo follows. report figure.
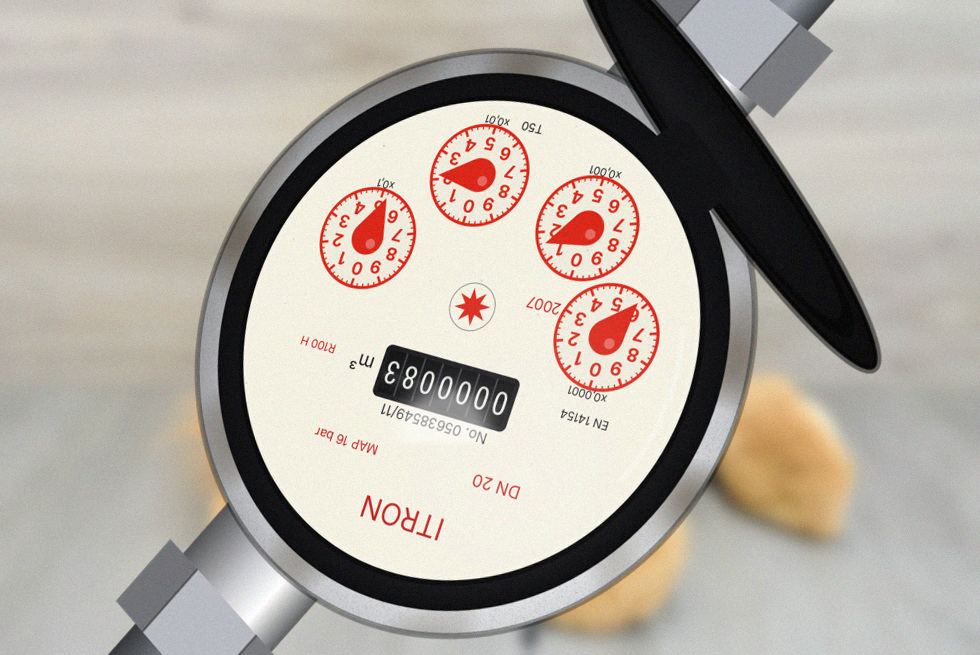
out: 83.5215 m³
